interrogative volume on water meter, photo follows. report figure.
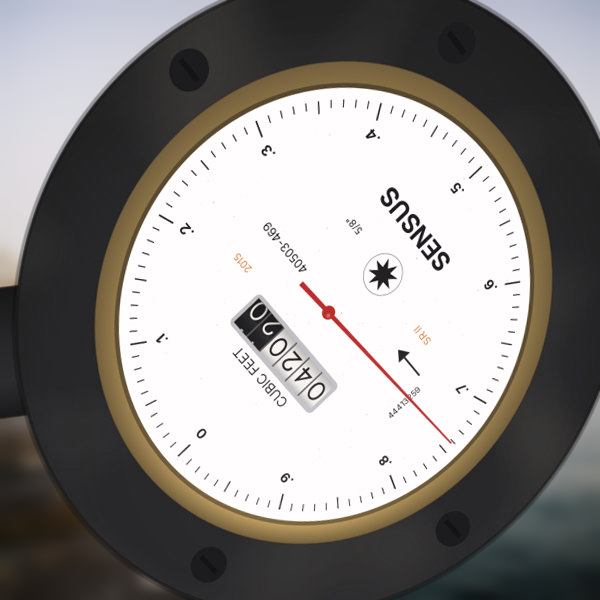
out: 42019.74 ft³
